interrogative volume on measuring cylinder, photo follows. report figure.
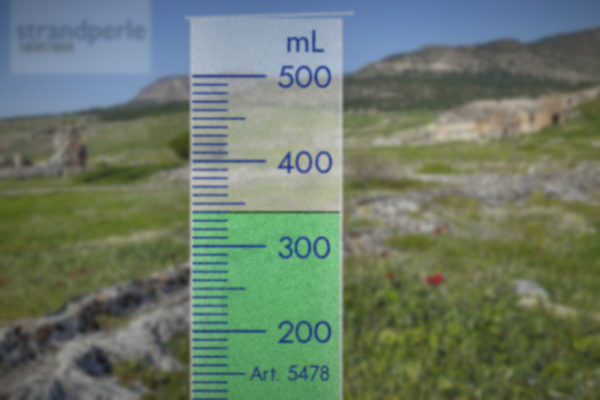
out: 340 mL
